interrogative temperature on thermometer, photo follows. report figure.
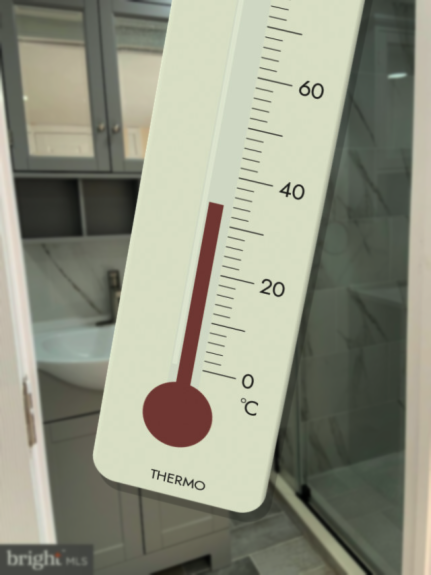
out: 34 °C
